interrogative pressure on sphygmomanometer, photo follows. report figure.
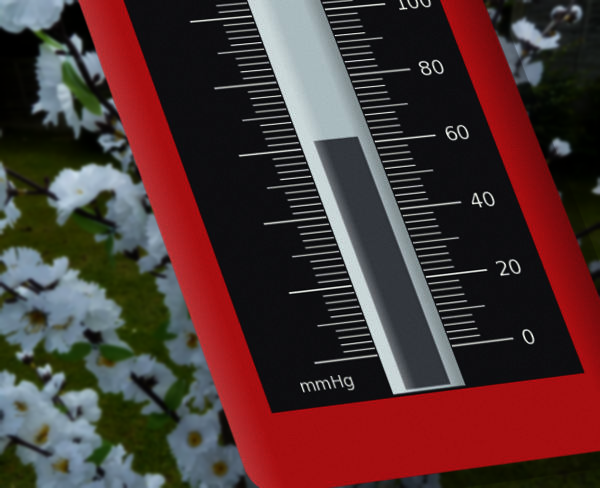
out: 62 mmHg
